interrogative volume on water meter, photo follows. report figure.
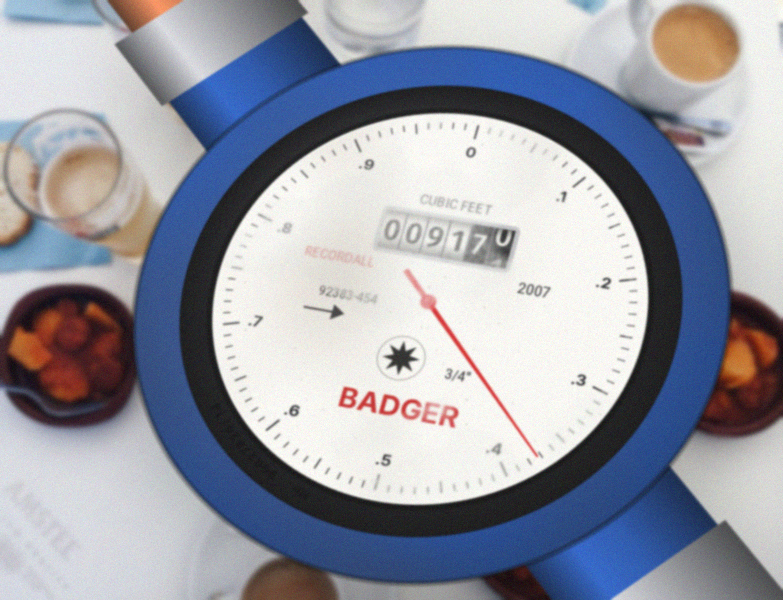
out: 9170.37 ft³
